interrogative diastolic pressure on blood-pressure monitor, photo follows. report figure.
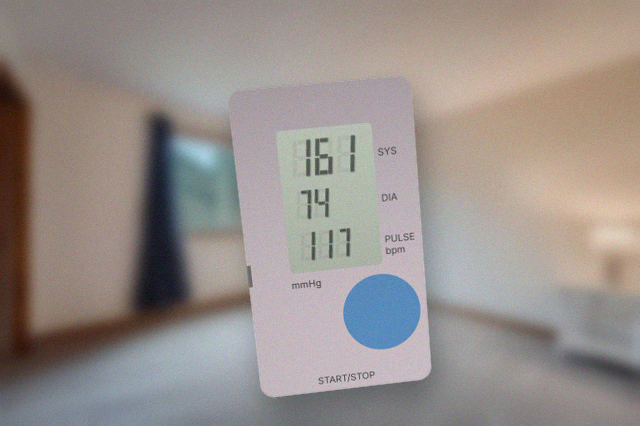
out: 74 mmHg
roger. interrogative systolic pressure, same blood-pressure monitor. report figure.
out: 161 mmHg
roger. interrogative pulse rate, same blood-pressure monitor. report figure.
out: 117 bpm
